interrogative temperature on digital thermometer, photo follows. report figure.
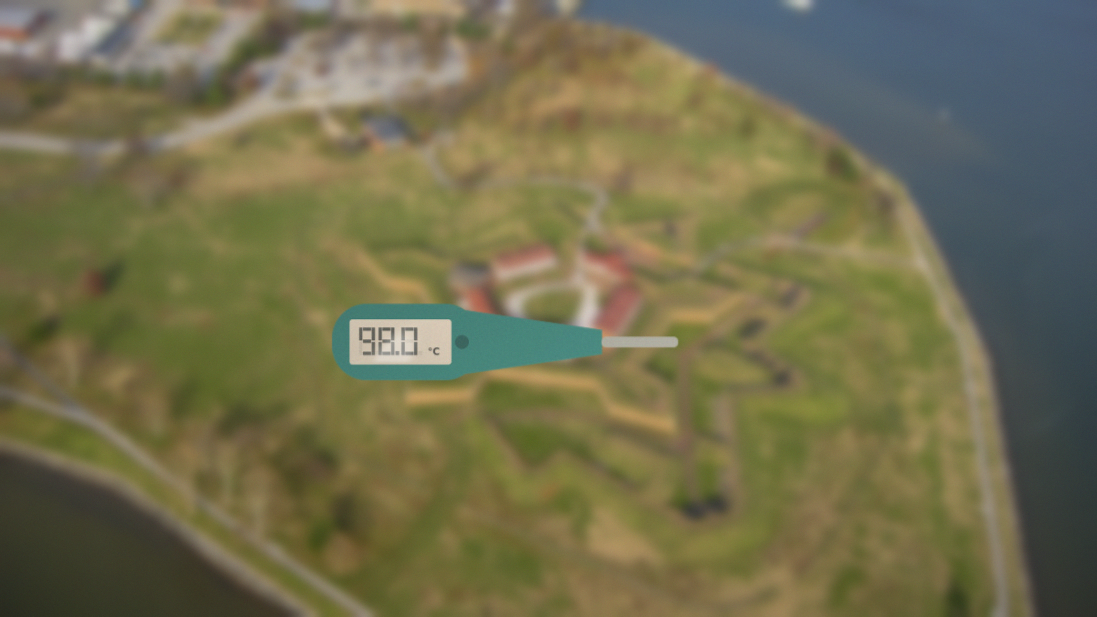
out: 98.0 °C
